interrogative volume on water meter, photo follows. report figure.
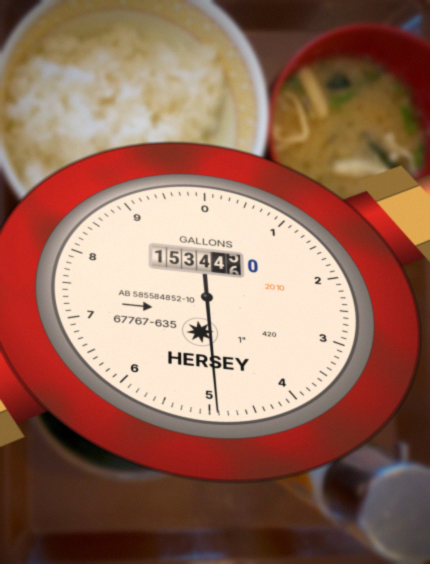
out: 1534454.9 gal
